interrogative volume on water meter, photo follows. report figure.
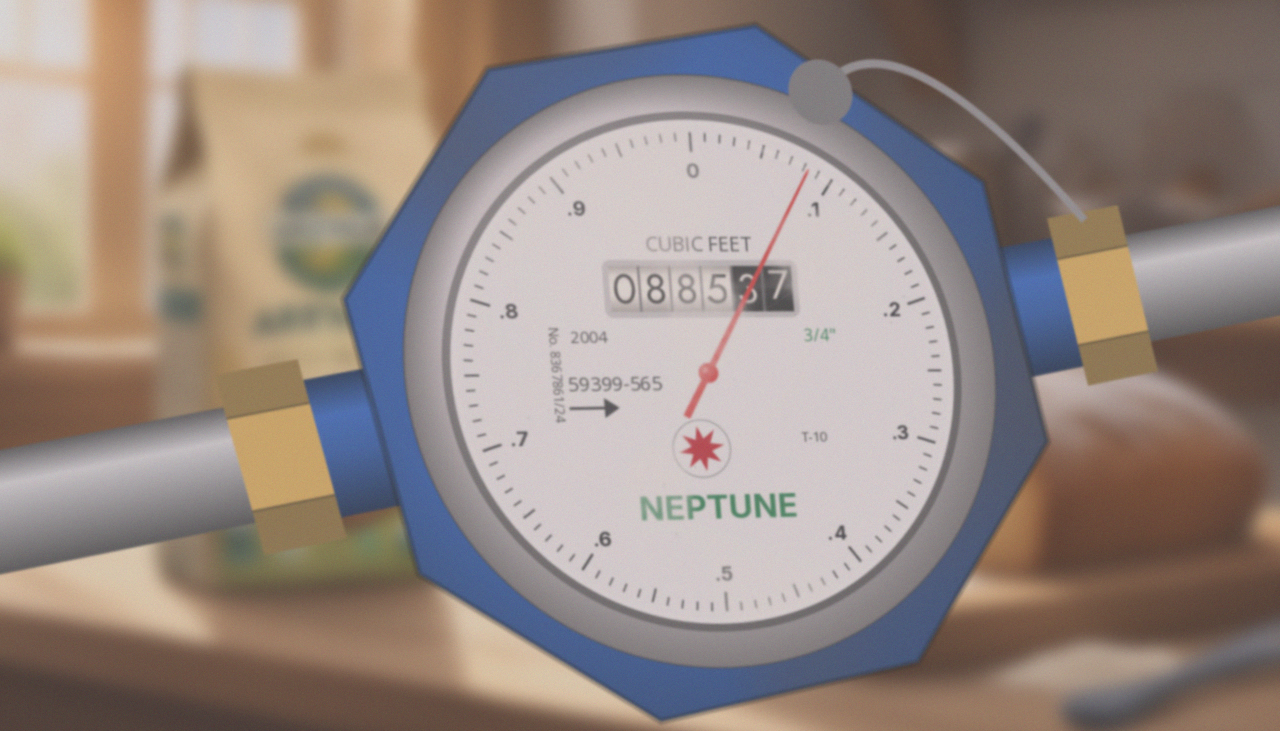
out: 88537.08 ft³
